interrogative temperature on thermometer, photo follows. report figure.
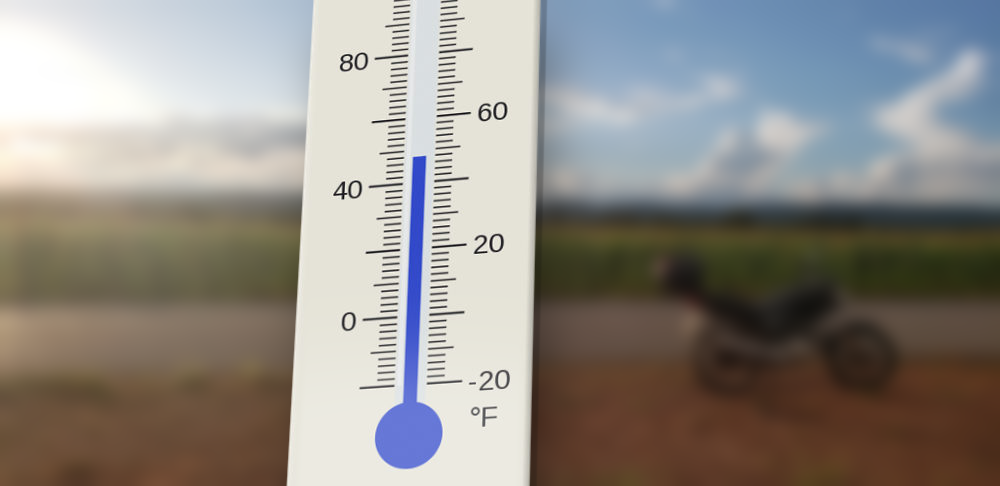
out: 48 °F
